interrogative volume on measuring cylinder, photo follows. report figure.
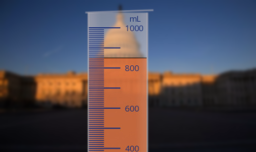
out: 850 mL
